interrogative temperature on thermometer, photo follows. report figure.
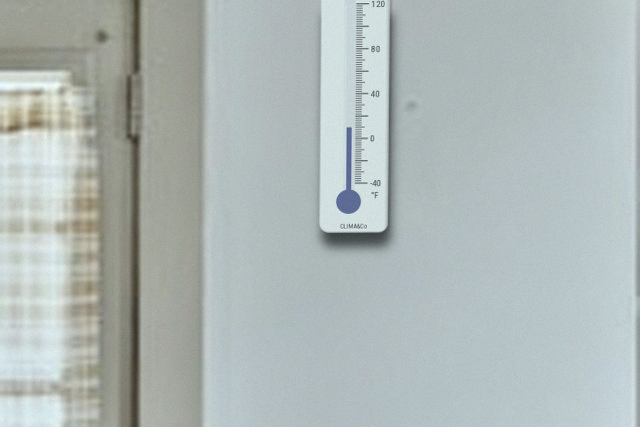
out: 10 °F
